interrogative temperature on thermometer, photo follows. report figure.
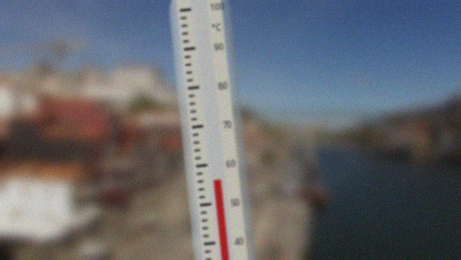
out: 56 °C
